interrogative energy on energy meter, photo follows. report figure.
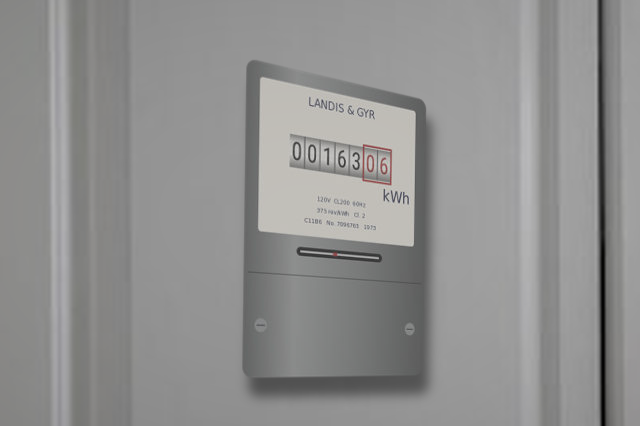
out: 163.06 kWh
